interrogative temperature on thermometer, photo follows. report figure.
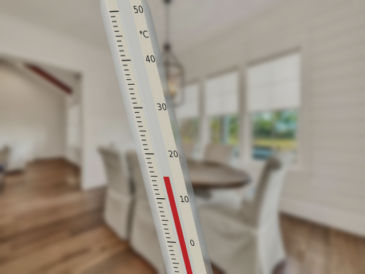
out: 15 °C
